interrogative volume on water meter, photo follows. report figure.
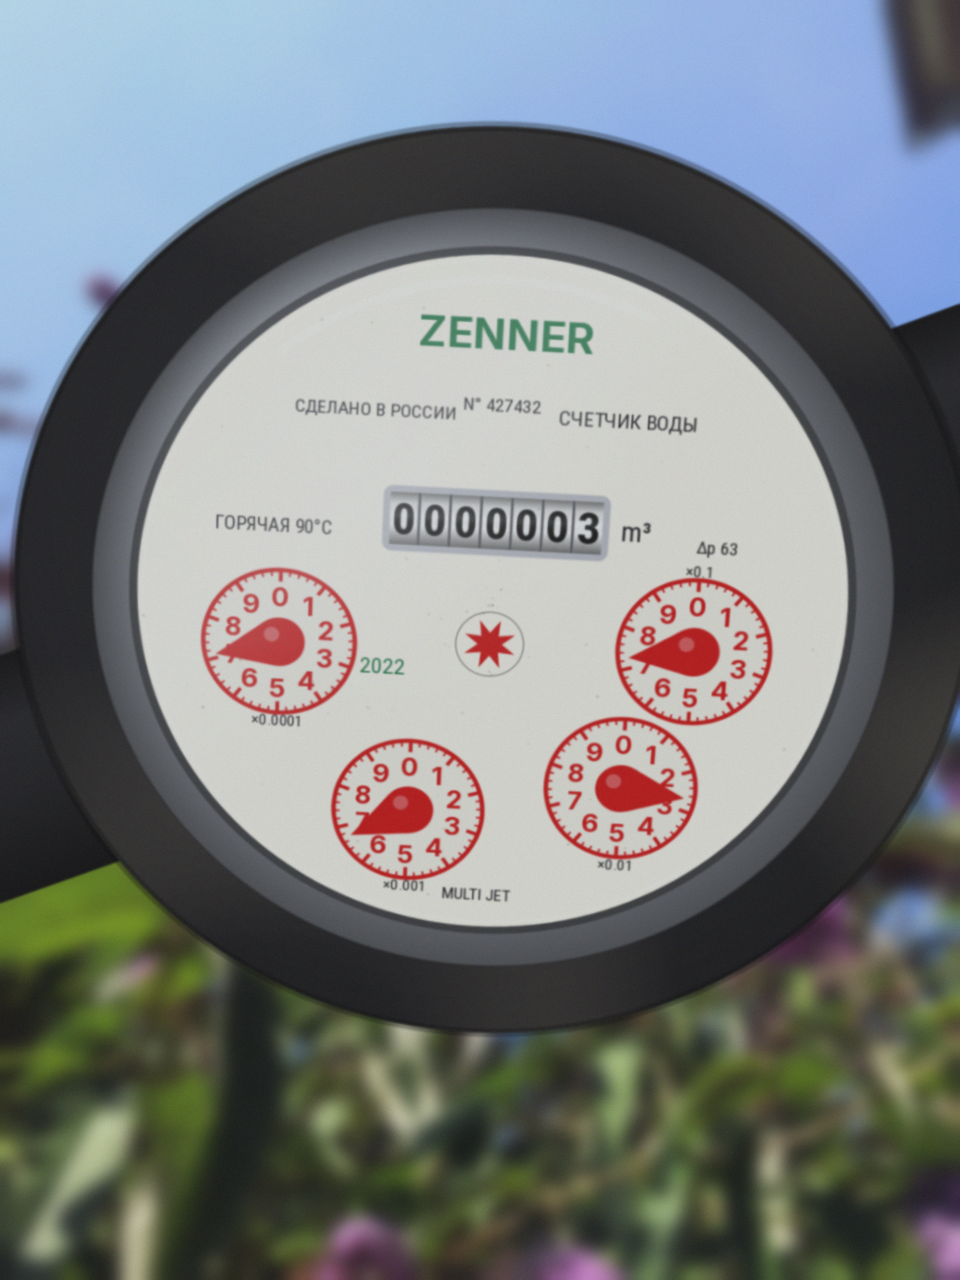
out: 3.7267 m³
